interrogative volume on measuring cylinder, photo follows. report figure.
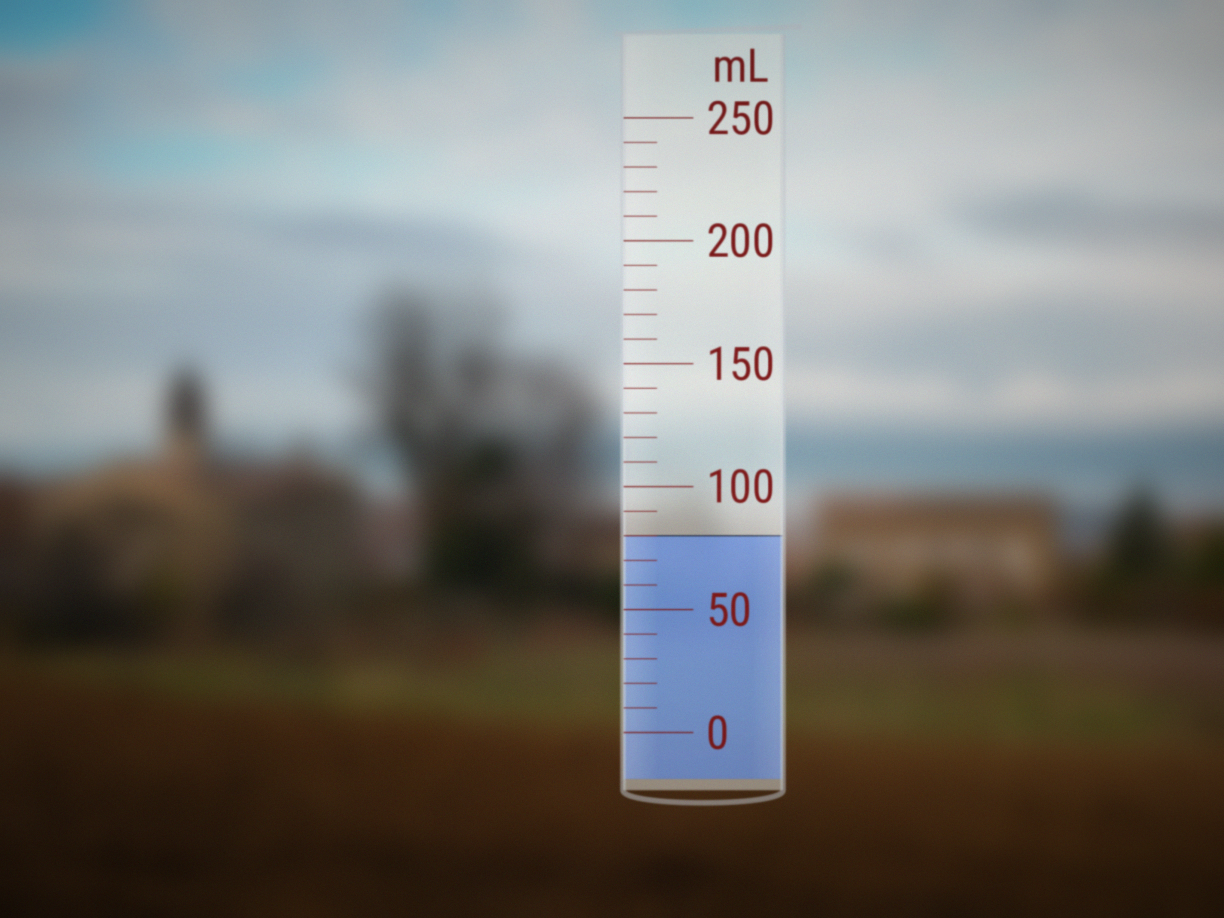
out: 80 mL
